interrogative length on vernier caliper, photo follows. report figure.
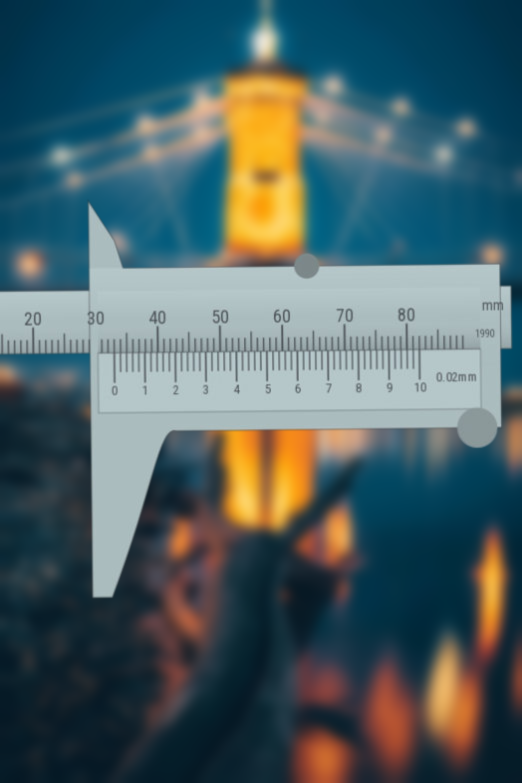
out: 33.0 mm
